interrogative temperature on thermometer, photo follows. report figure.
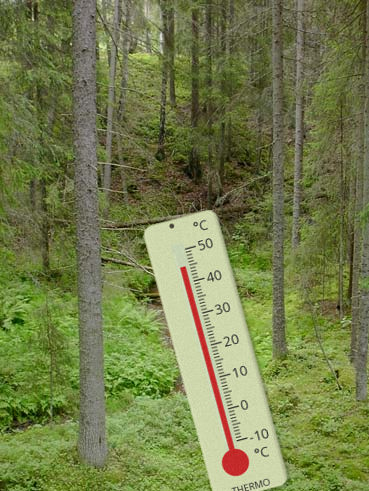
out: 45 °C
